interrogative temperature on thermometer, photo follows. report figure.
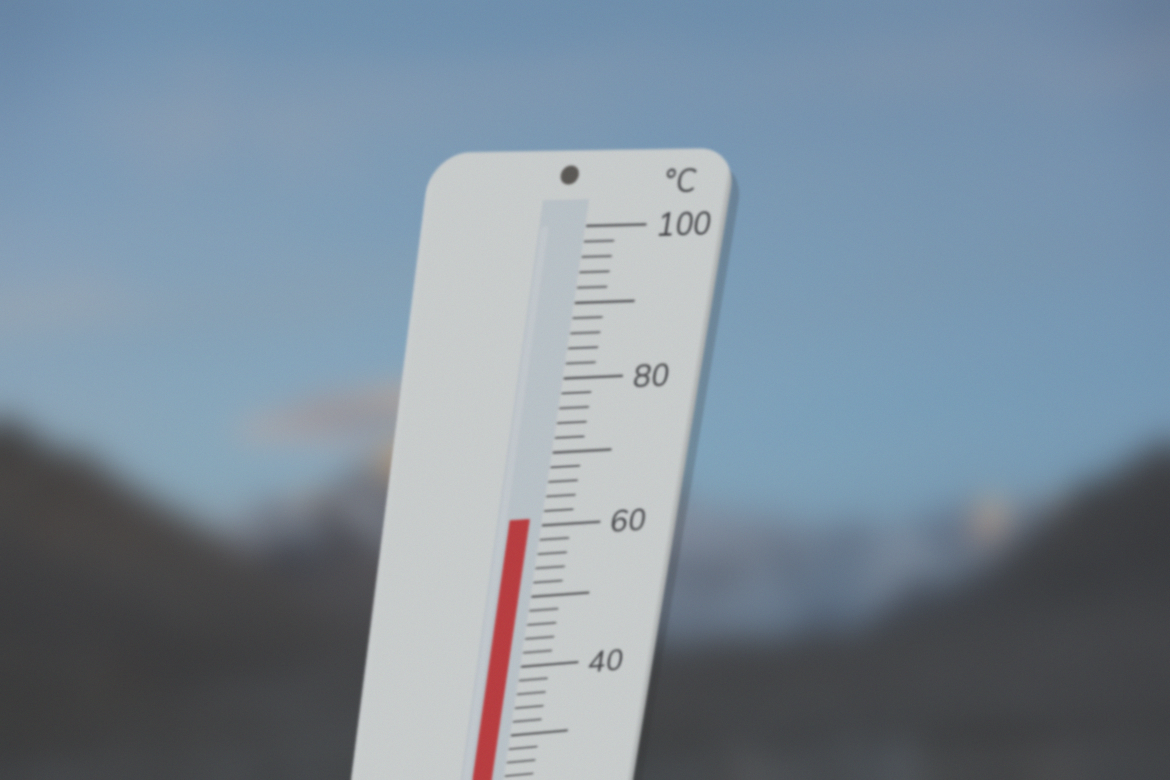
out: 61 °C
